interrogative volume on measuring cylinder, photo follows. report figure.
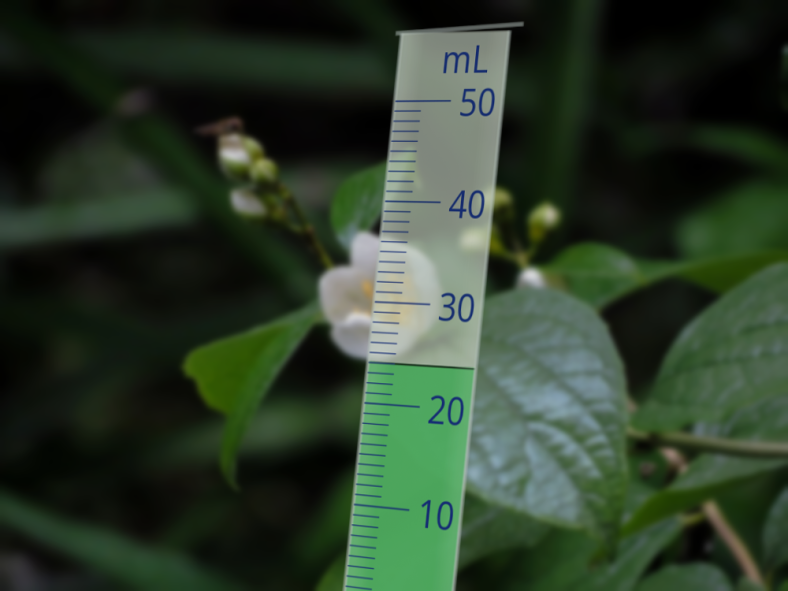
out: 24 mL
